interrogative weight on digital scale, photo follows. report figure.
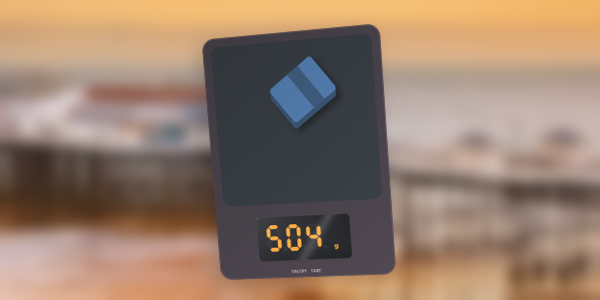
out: 504 g
